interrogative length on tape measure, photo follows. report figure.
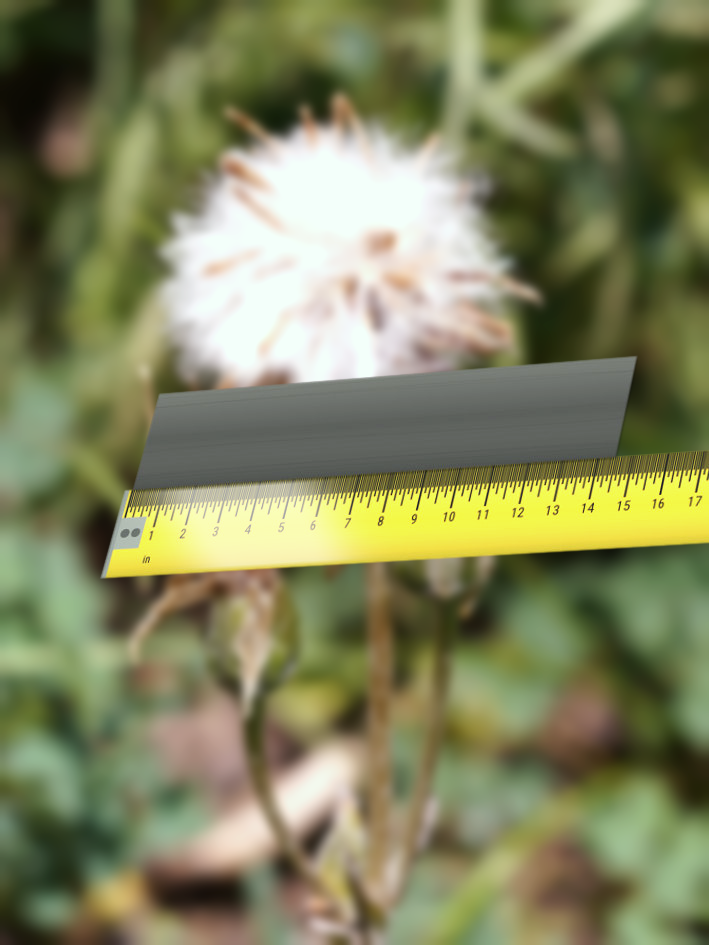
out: 14.5 in
